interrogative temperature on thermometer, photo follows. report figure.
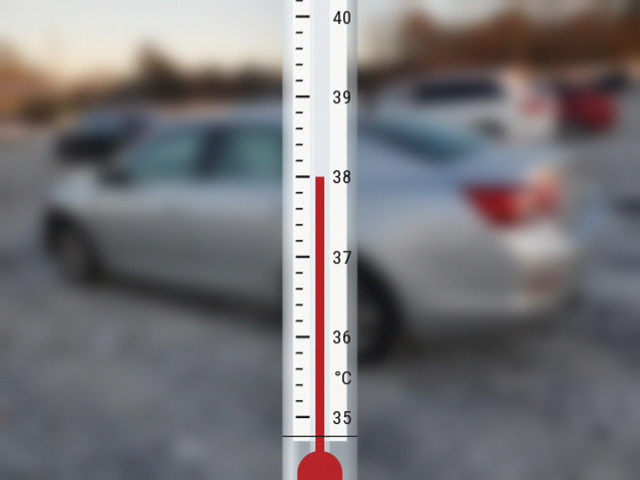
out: 38 °C
